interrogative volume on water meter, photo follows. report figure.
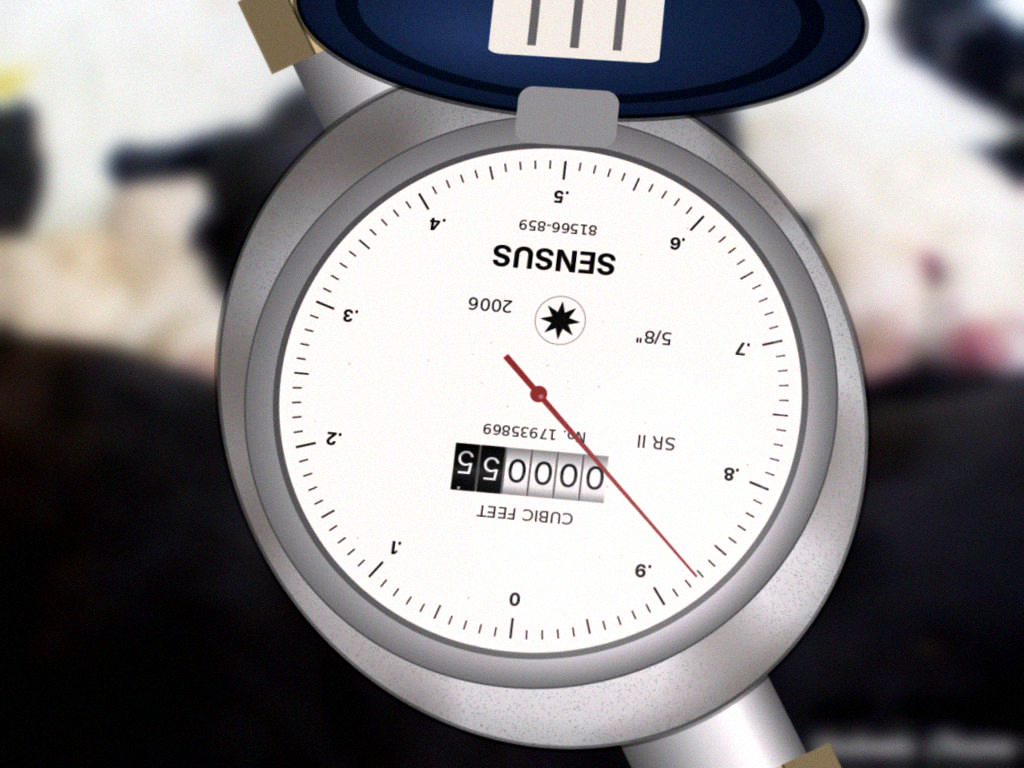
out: 54.87 ft³
